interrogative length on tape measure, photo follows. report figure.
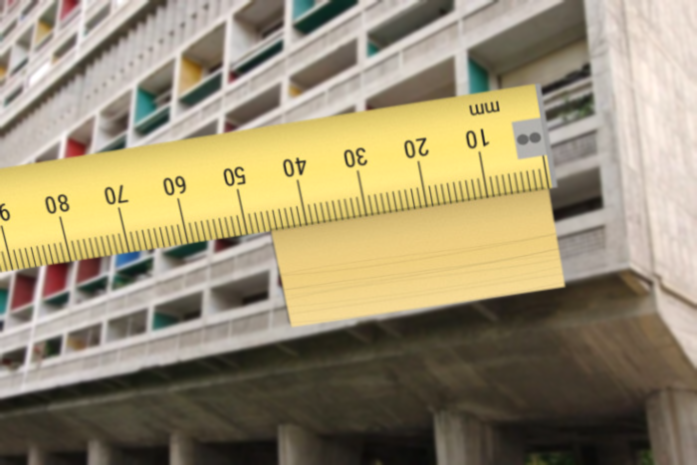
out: 46 mm
